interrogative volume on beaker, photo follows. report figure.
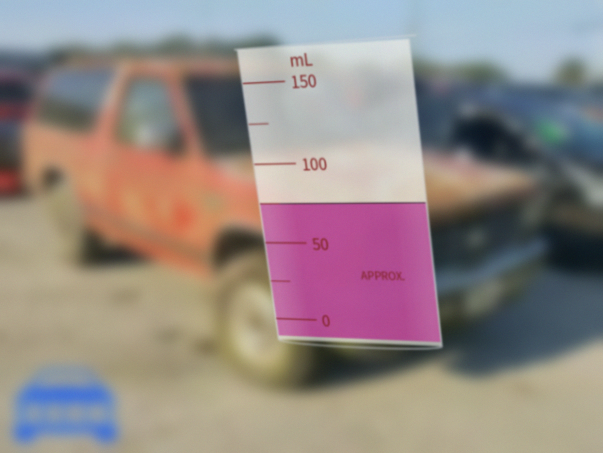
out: 75 mL
